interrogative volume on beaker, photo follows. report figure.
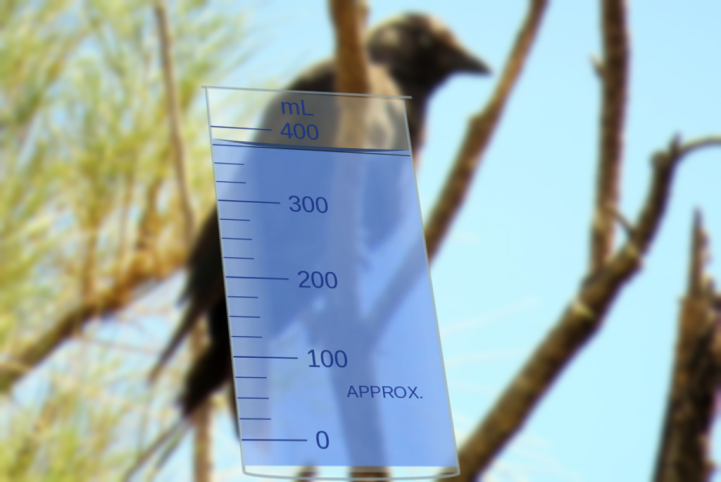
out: 375 mL
